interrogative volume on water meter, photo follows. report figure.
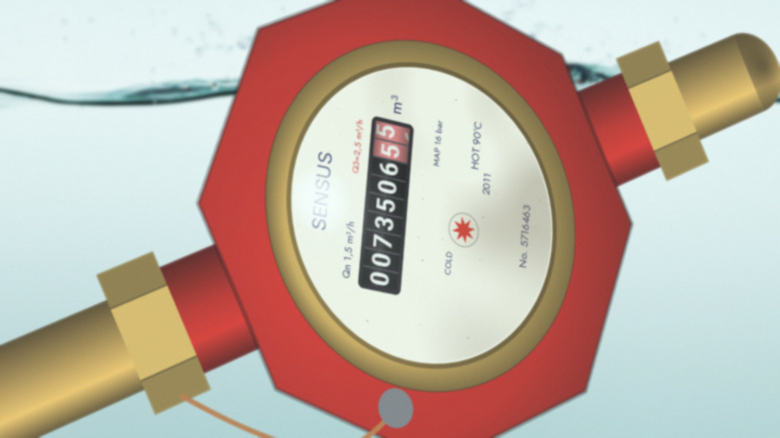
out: 73506.55 m³
